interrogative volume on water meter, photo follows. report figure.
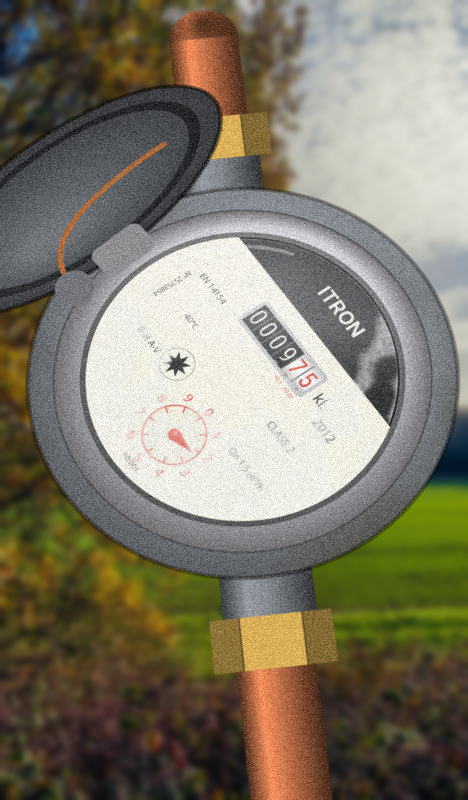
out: 9.752 kL
